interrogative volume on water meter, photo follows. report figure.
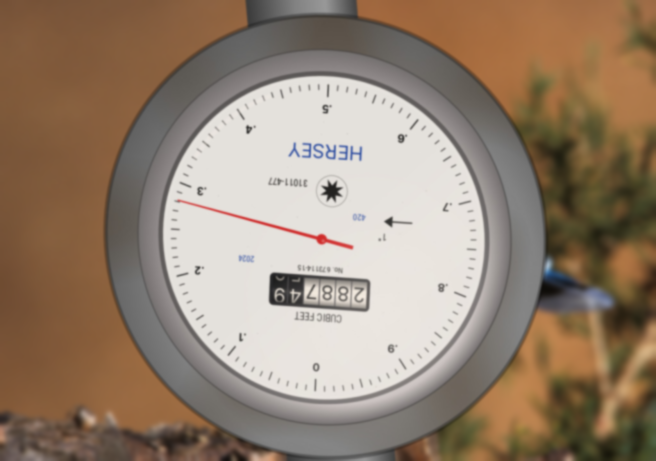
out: 288749.28 ft³
